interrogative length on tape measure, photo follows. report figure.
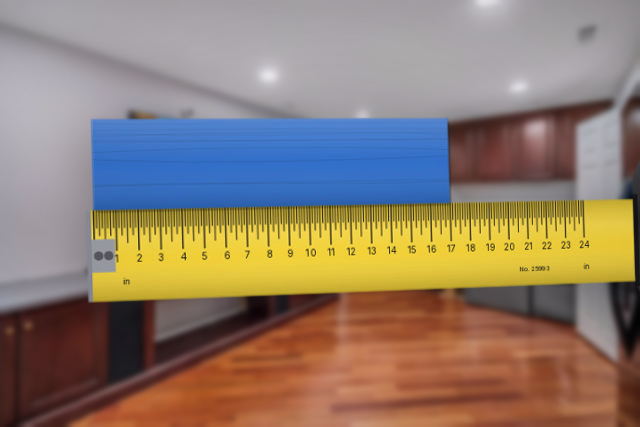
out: 17 in
